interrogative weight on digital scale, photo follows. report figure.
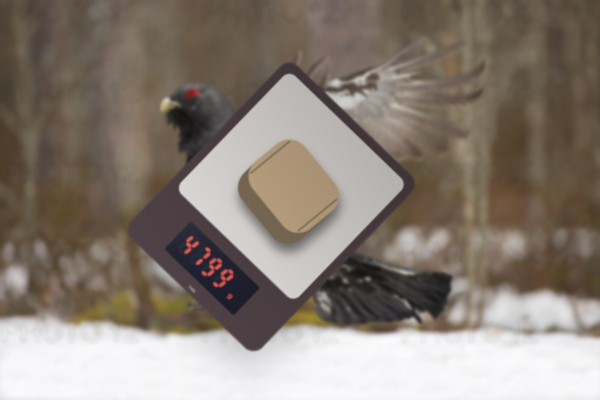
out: 4799 g
